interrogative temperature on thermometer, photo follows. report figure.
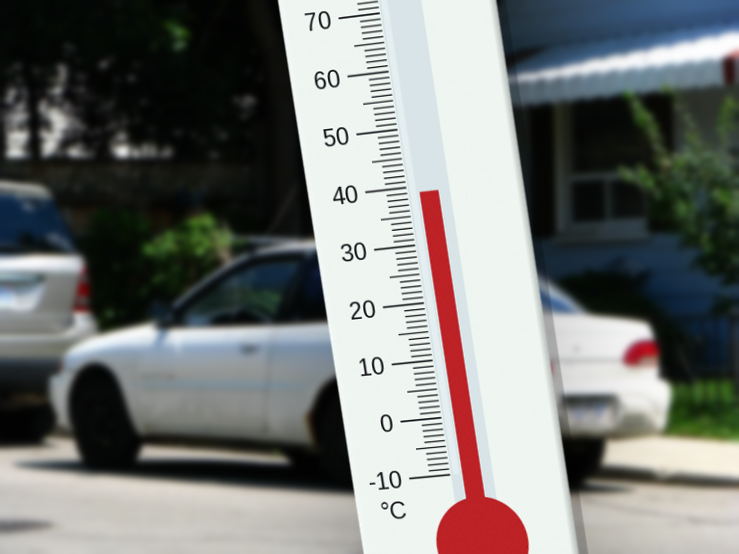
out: 39 °C
